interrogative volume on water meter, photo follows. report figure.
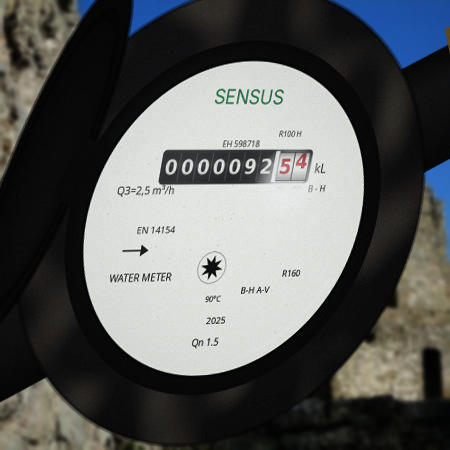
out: 92.54 kL
